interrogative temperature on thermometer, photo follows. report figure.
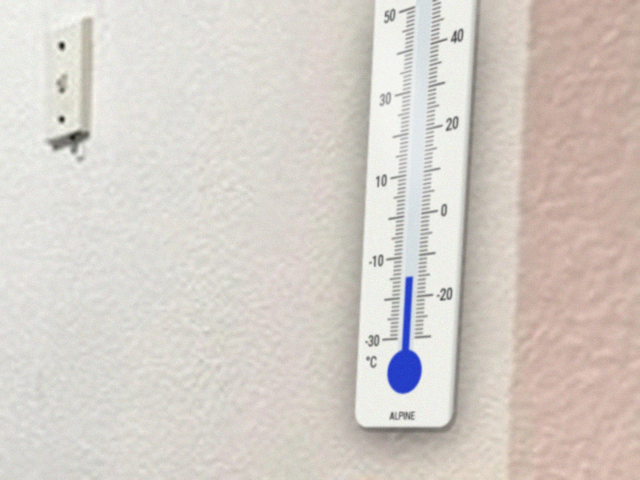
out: -15 °C
